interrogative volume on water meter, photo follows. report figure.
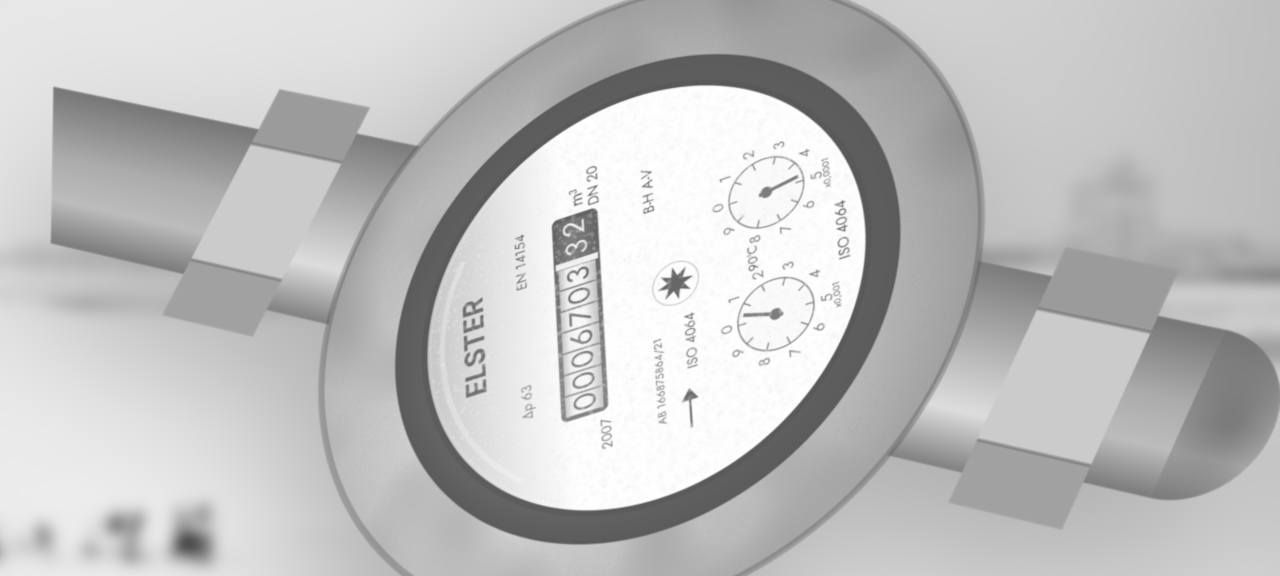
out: 6703.3204 m³
